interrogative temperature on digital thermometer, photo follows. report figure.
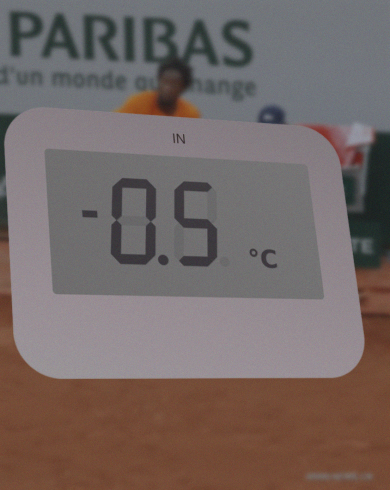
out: -0.5 °C
